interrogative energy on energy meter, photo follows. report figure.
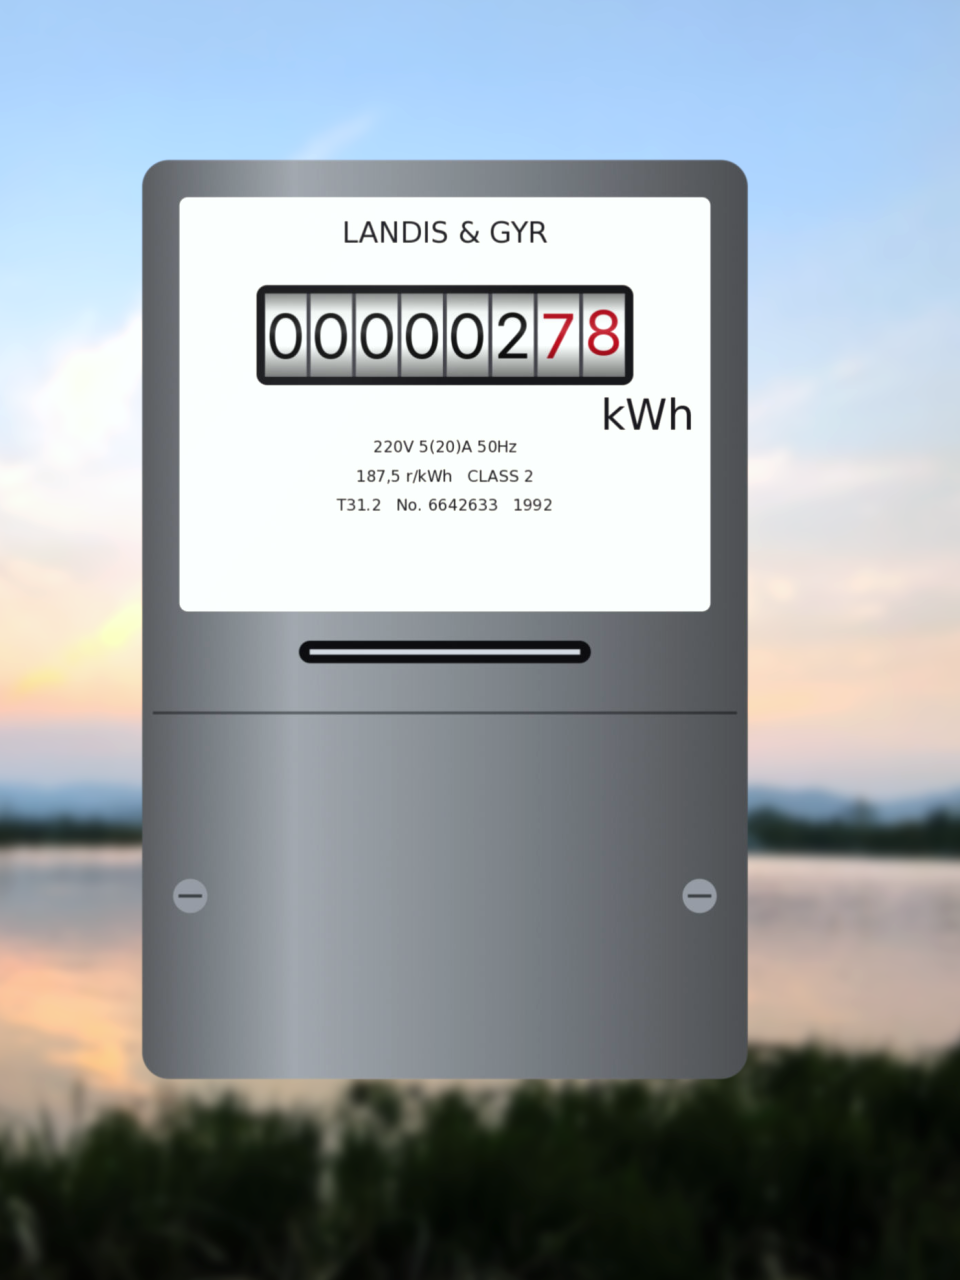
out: 2.78 kWh
